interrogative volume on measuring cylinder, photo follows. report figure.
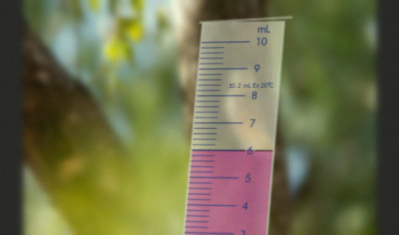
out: 6 mL
